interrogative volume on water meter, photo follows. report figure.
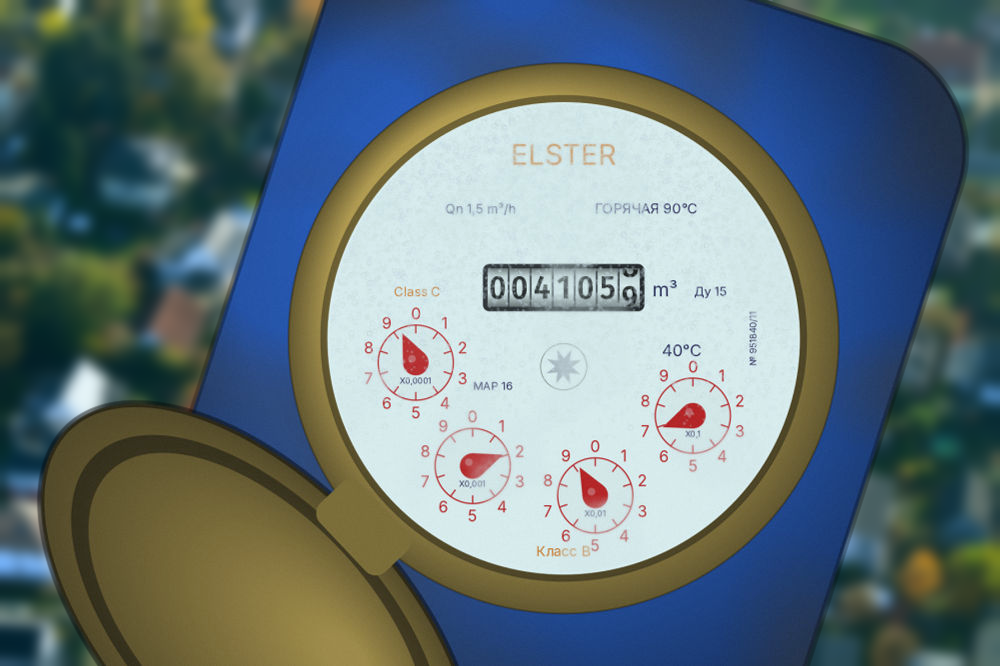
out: 41058.6919 m³
